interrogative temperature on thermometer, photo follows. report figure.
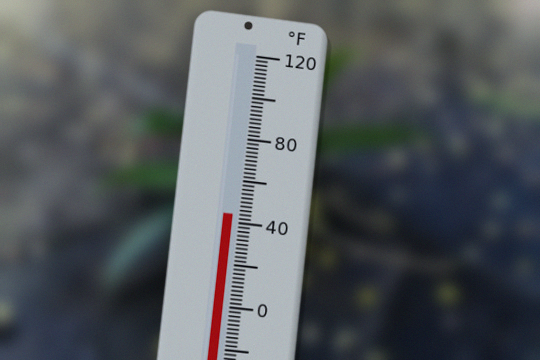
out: 44 °F
